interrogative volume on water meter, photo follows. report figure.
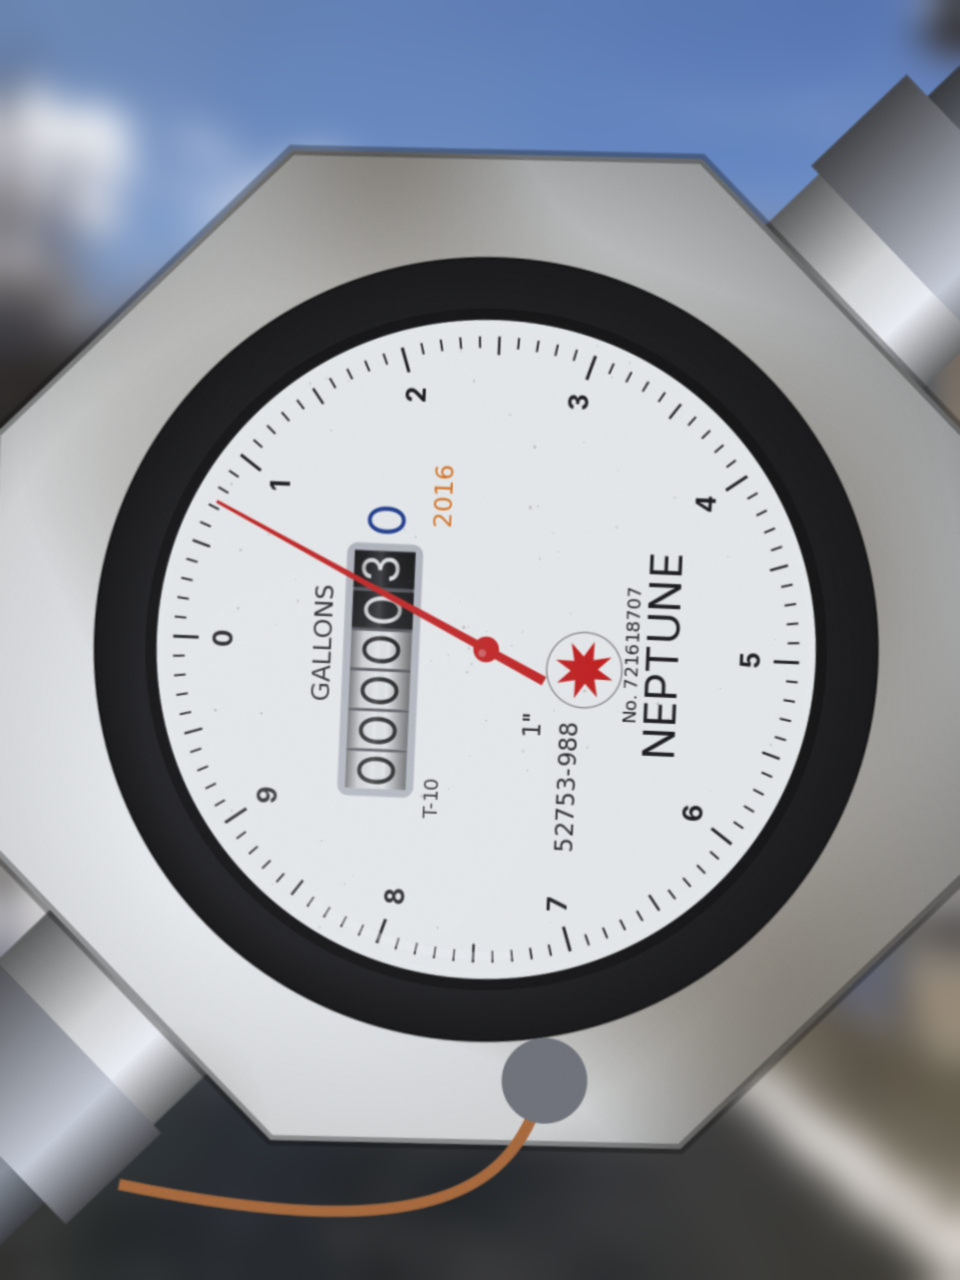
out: 30.7 gal
